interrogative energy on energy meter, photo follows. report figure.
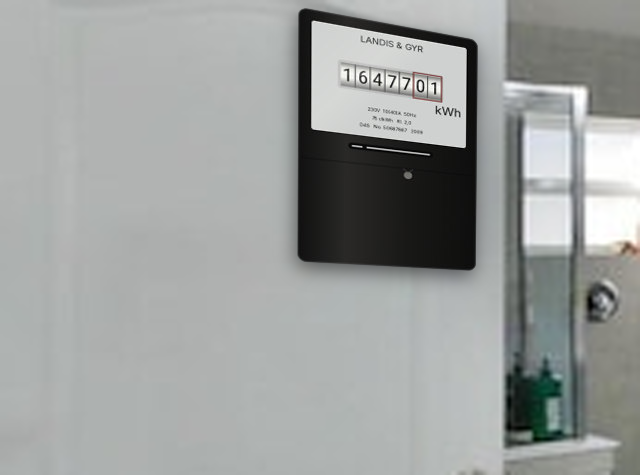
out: 16477.01 kWh
